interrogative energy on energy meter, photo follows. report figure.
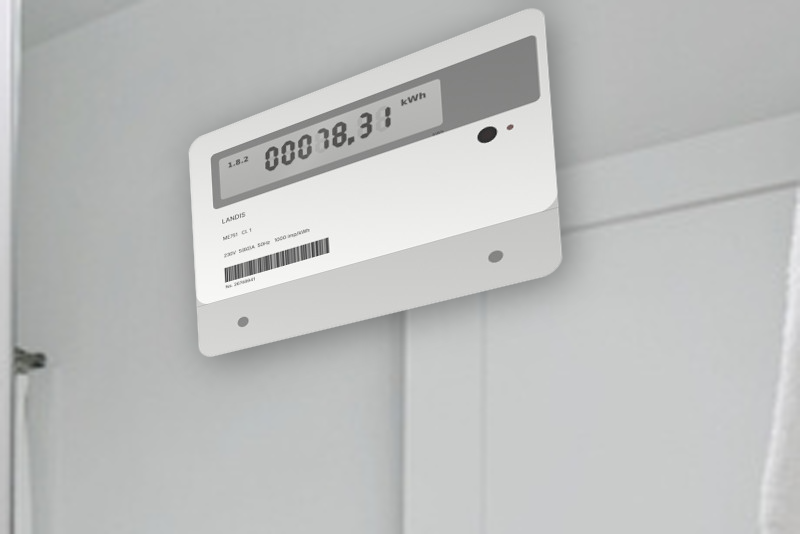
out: 78.31 kWh
